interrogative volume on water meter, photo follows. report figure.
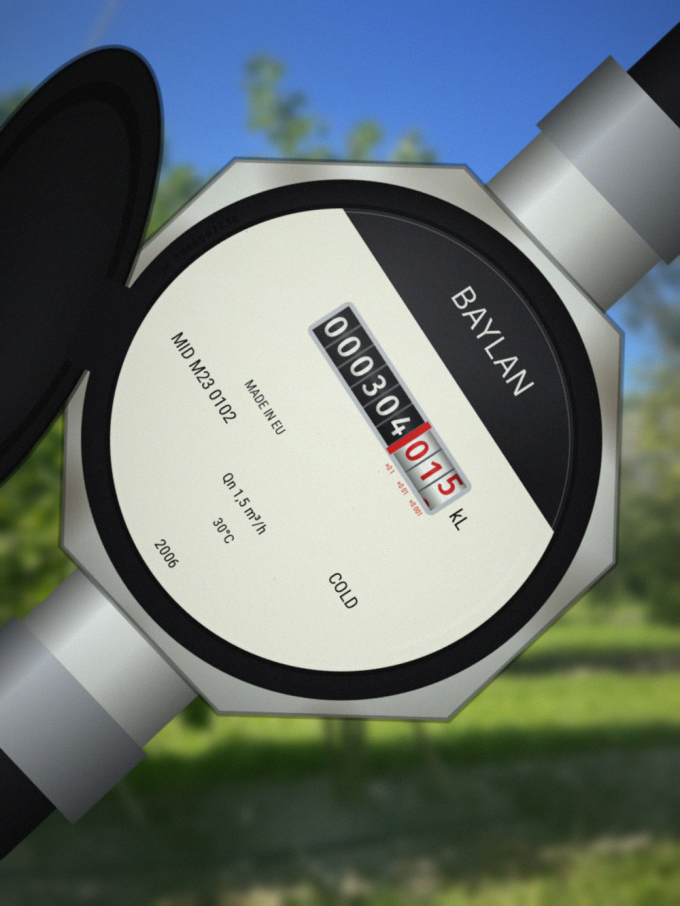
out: 304.015 kL
